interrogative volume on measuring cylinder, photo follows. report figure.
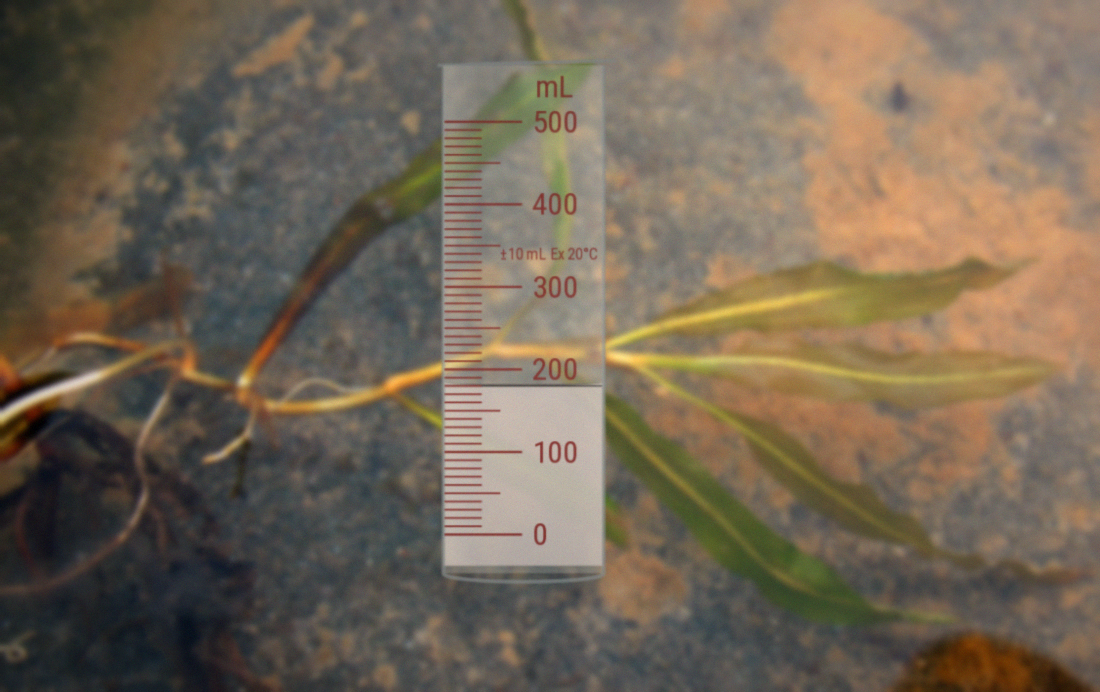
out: 180 mL
